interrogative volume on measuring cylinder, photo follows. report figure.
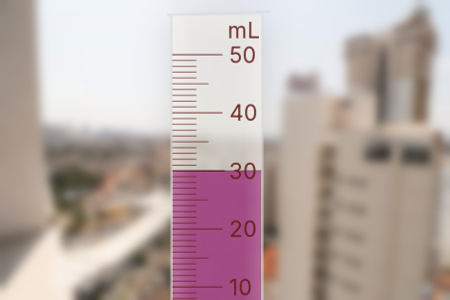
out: 30 mL
